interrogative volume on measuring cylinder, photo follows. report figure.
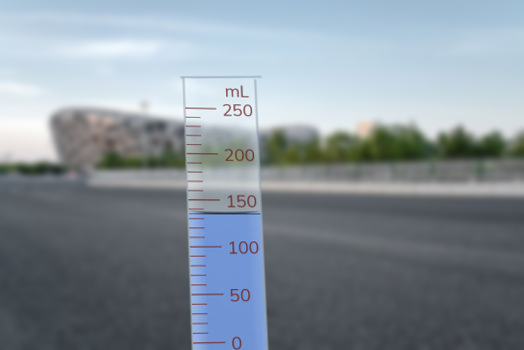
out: 135 mL
